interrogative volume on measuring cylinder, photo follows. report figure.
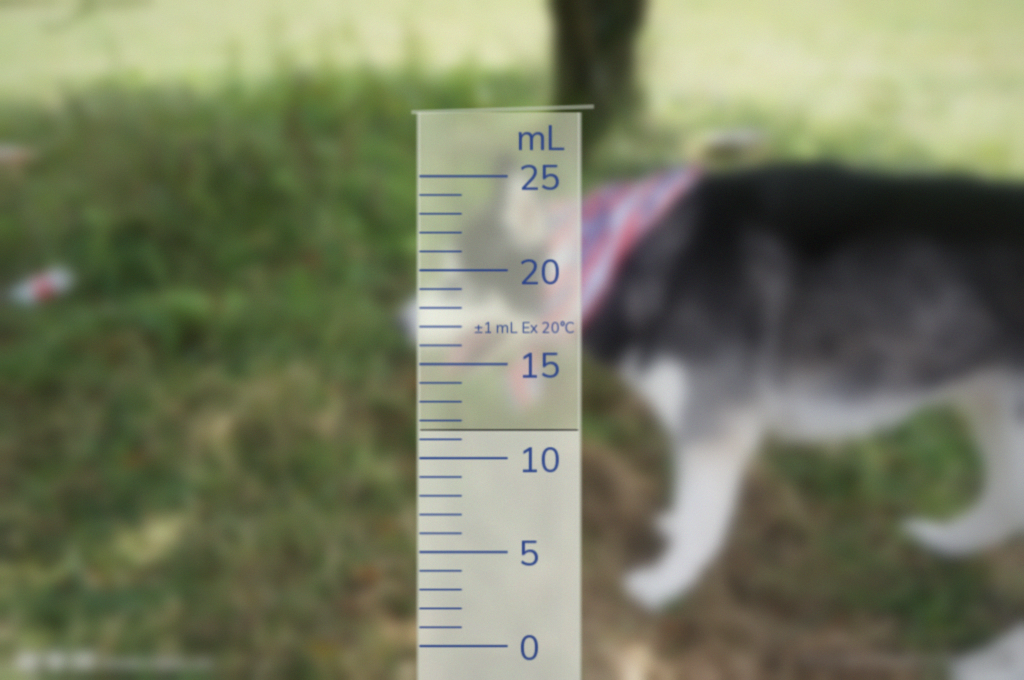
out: 11.5 mL
